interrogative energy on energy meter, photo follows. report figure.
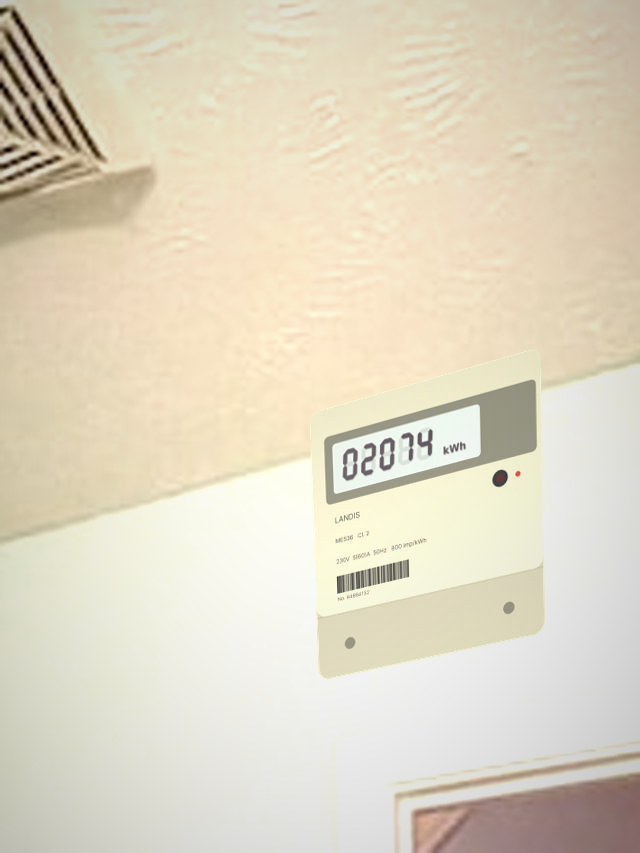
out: 2074 kWh
